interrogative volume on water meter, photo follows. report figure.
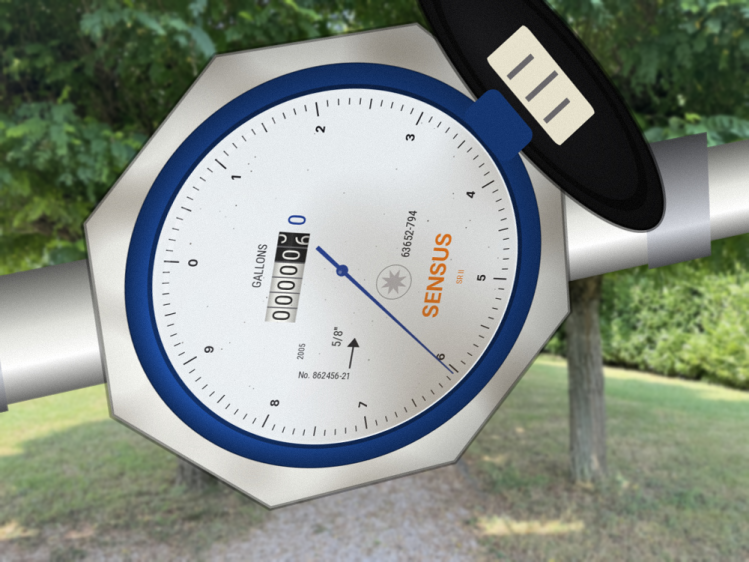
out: 56.0 gal
